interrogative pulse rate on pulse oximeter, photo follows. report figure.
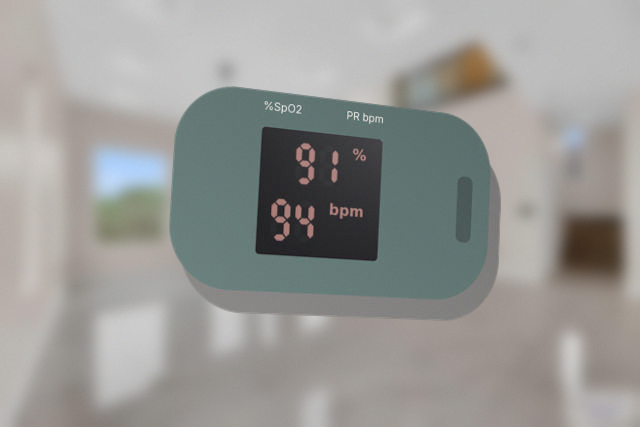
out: 94 bpm
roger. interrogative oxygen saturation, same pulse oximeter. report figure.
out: 91 %
